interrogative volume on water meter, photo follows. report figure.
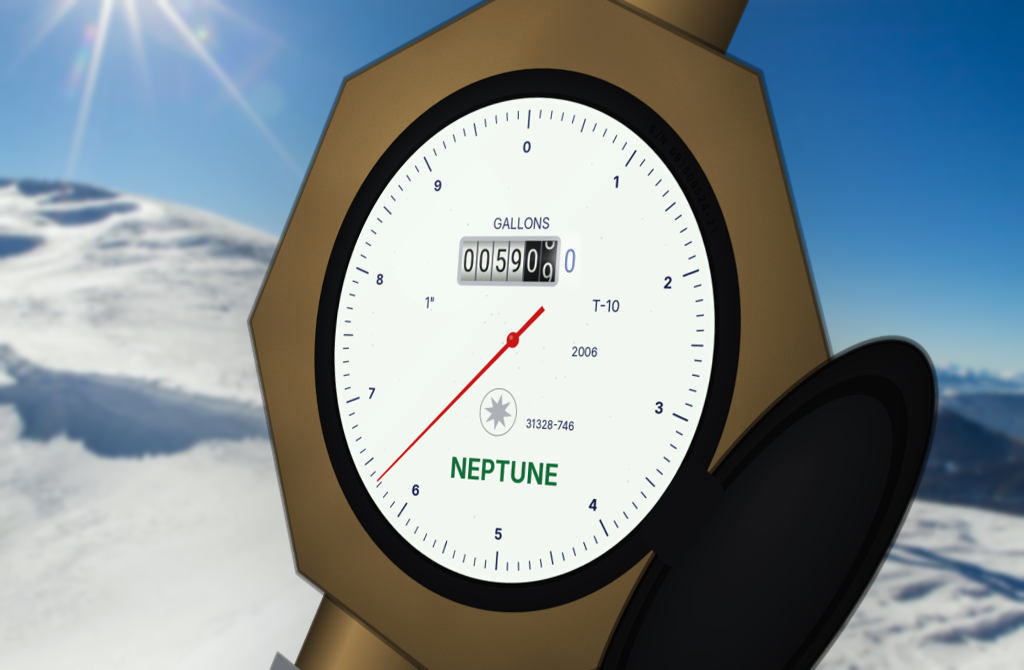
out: 59086.3 gal
